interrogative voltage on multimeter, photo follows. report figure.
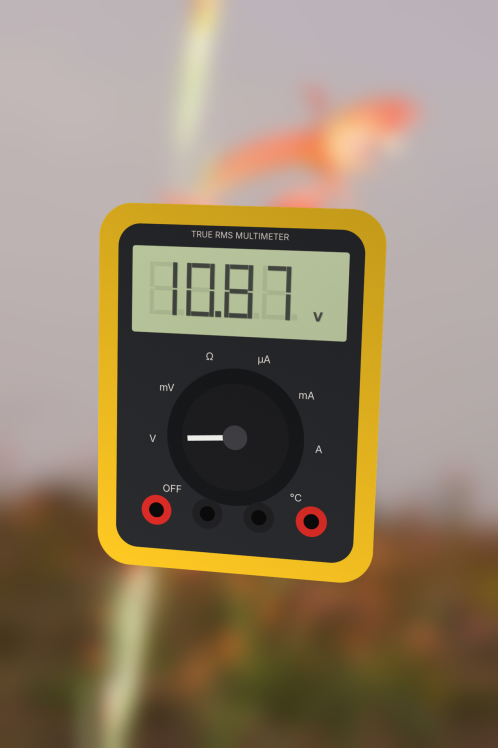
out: 10.87 V
